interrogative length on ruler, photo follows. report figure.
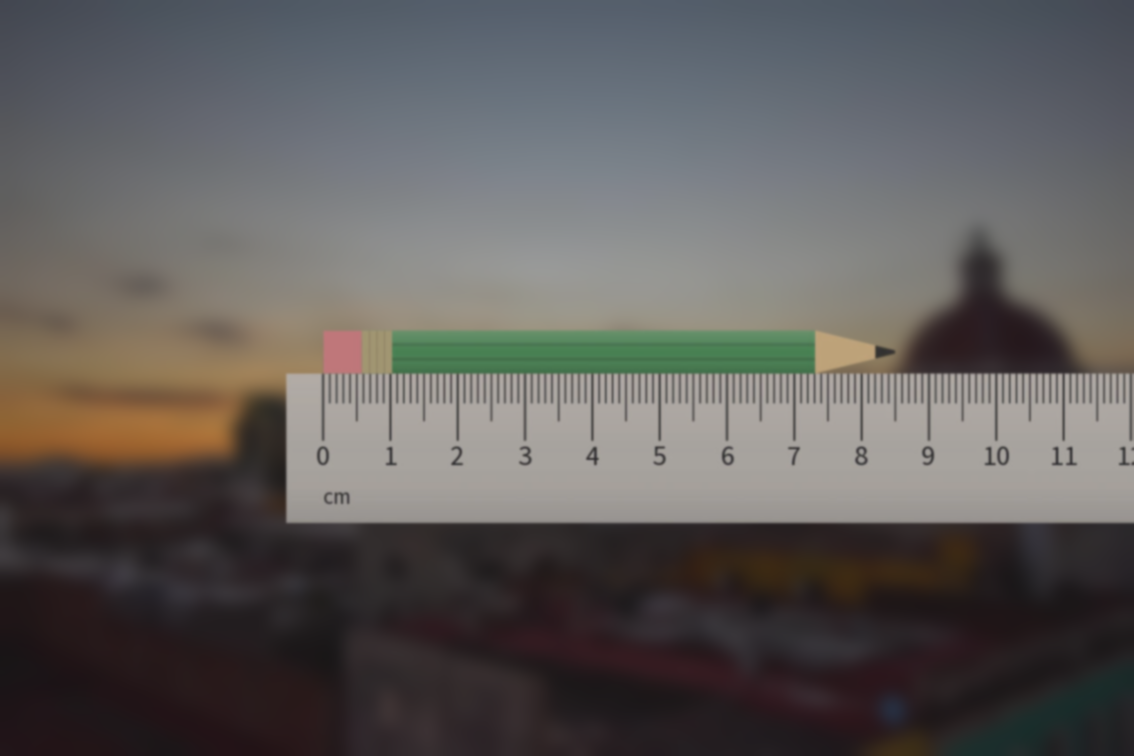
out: 8.5 cm
